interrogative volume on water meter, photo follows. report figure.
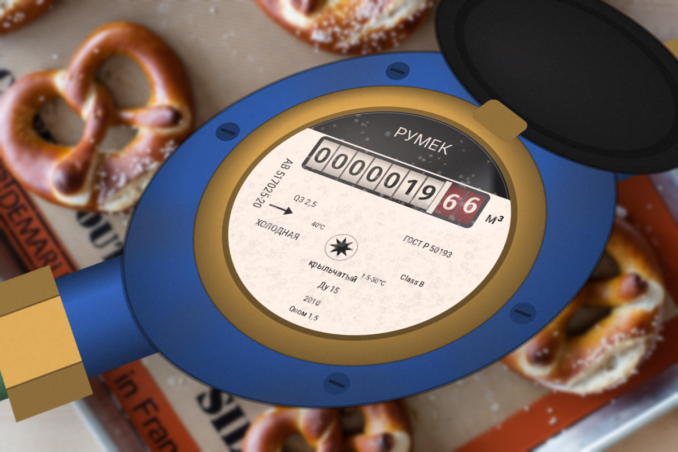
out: 19.66 m³
